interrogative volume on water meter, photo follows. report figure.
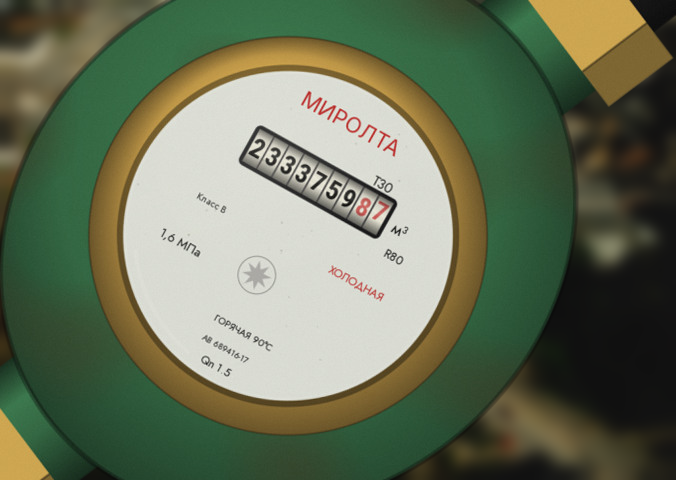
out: 2333759.87 m³
